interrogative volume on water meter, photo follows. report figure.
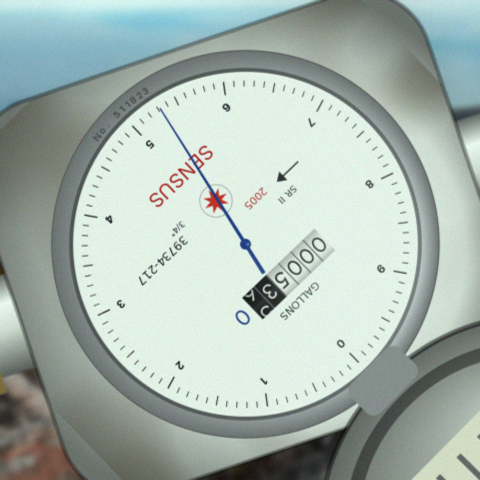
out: 5355.3 gal
